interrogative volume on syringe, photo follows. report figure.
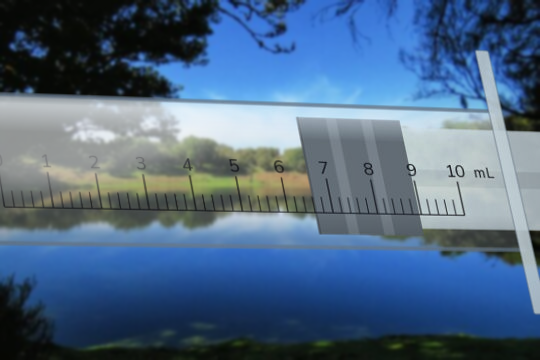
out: 6.6 mL
